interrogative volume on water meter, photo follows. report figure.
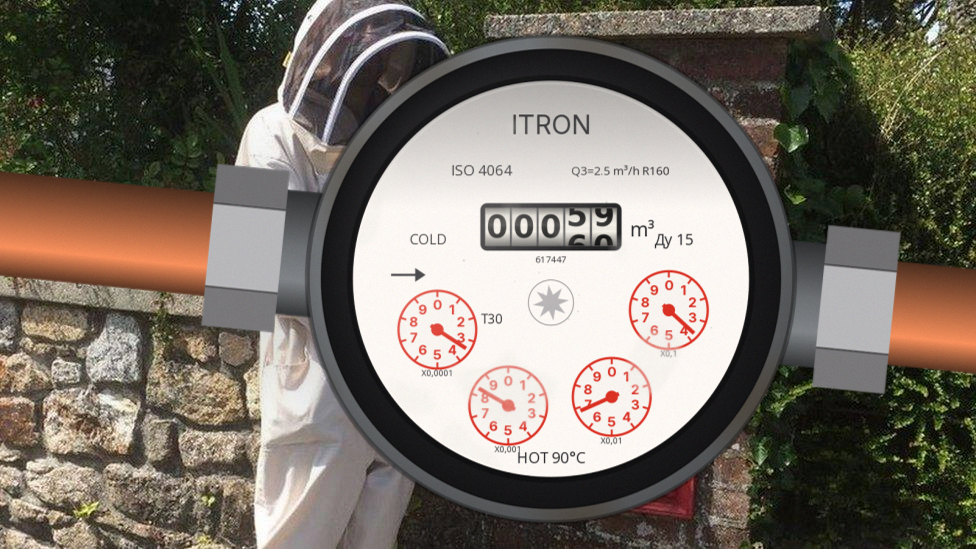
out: 59.3683 m³
